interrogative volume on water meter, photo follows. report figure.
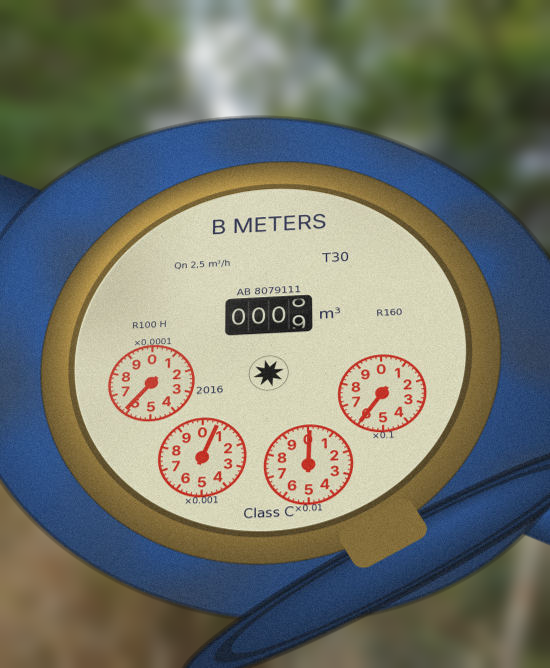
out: 8.6006 m³
